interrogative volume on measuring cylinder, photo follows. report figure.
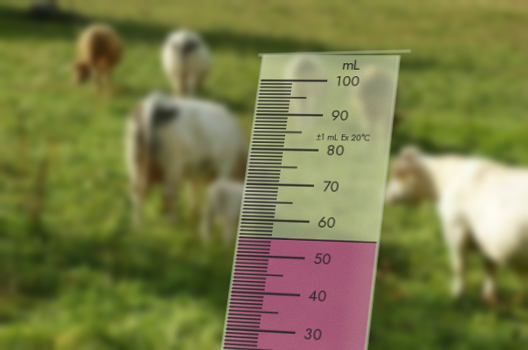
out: 55 mL
